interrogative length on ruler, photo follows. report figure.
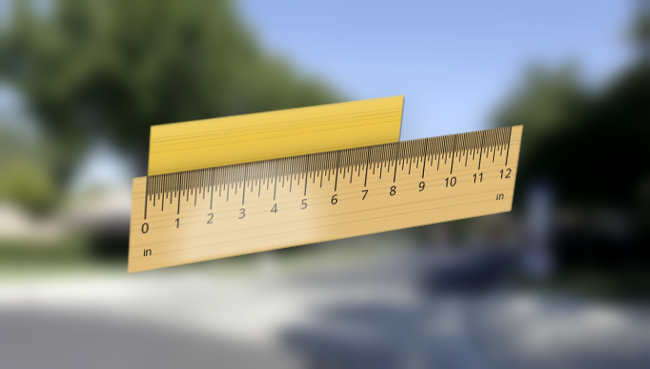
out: 8 in
